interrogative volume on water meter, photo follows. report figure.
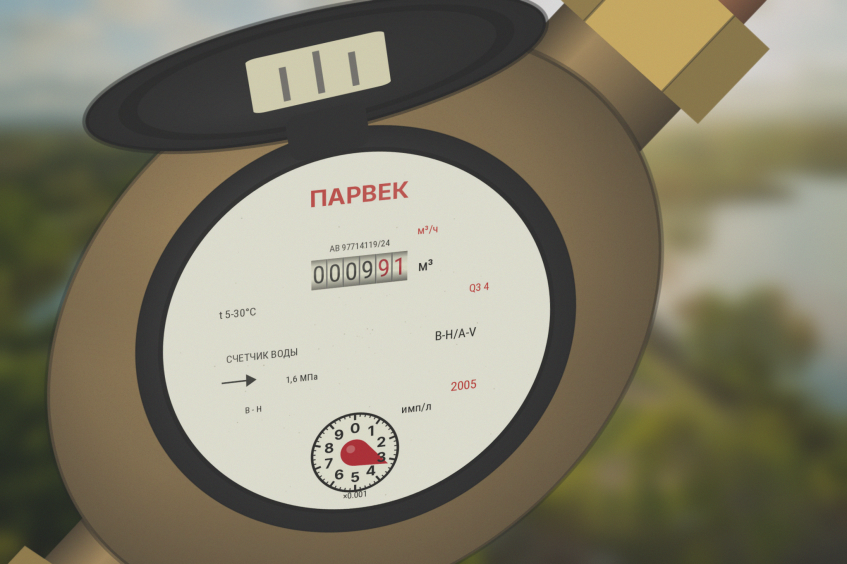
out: 9.913 m³
